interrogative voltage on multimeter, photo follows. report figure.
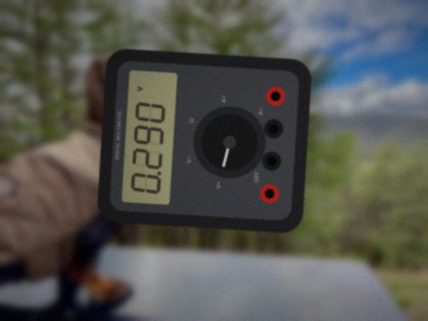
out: 0.290 V
